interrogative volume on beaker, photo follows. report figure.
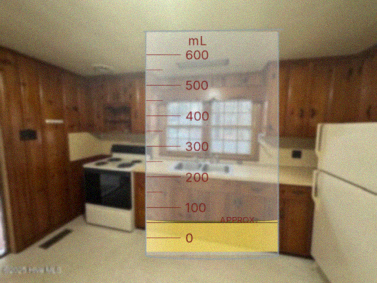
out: 50 mL
